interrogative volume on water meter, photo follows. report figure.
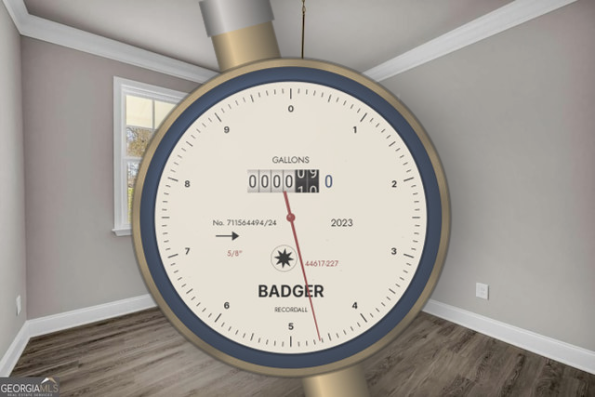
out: 94.6 gal
